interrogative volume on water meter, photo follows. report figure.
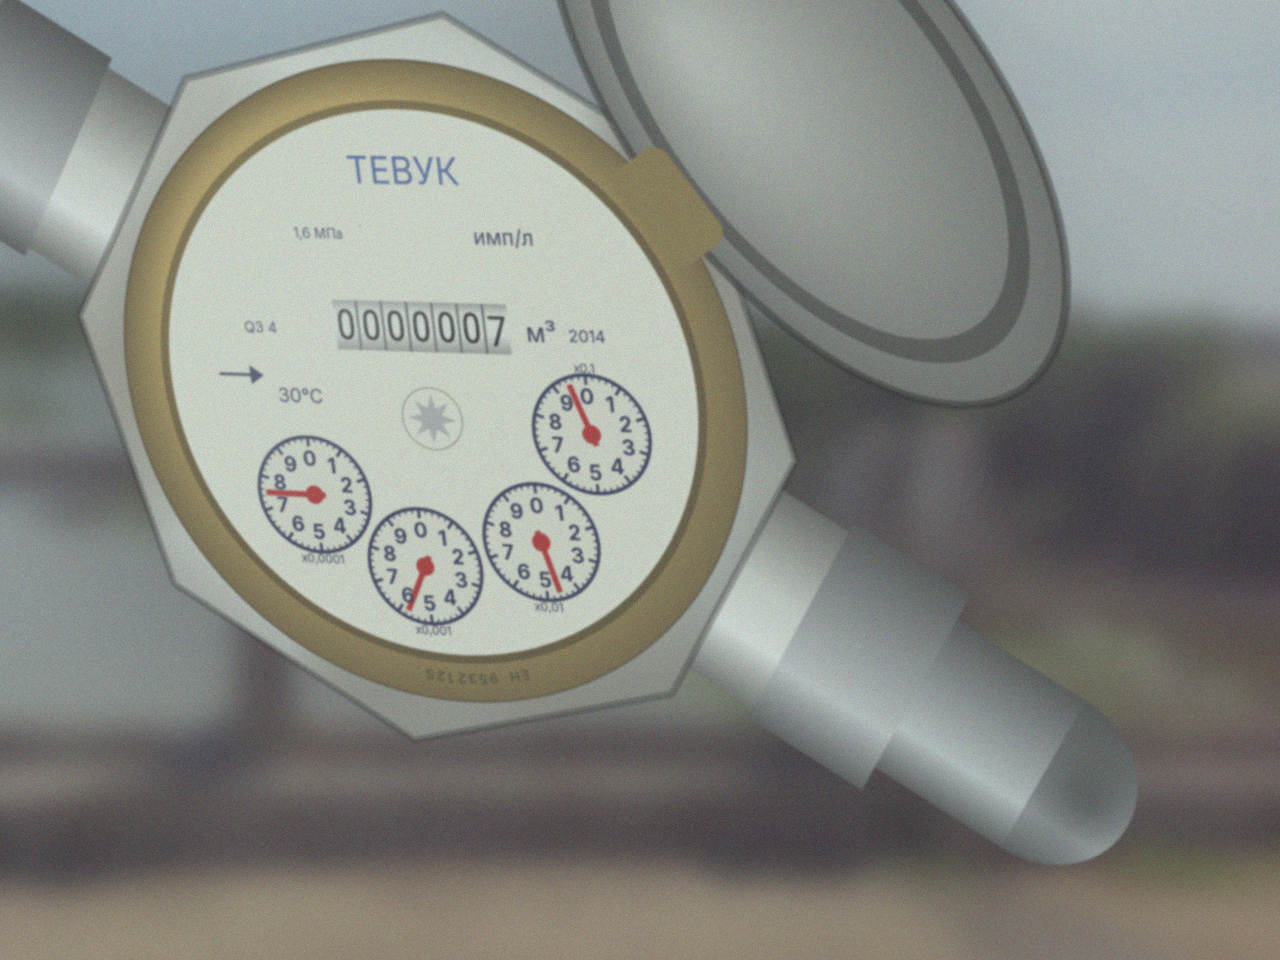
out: 6.9457 m³
